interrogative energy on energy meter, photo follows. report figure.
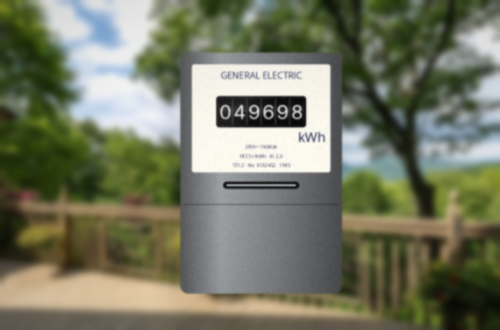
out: 49698 kWh
